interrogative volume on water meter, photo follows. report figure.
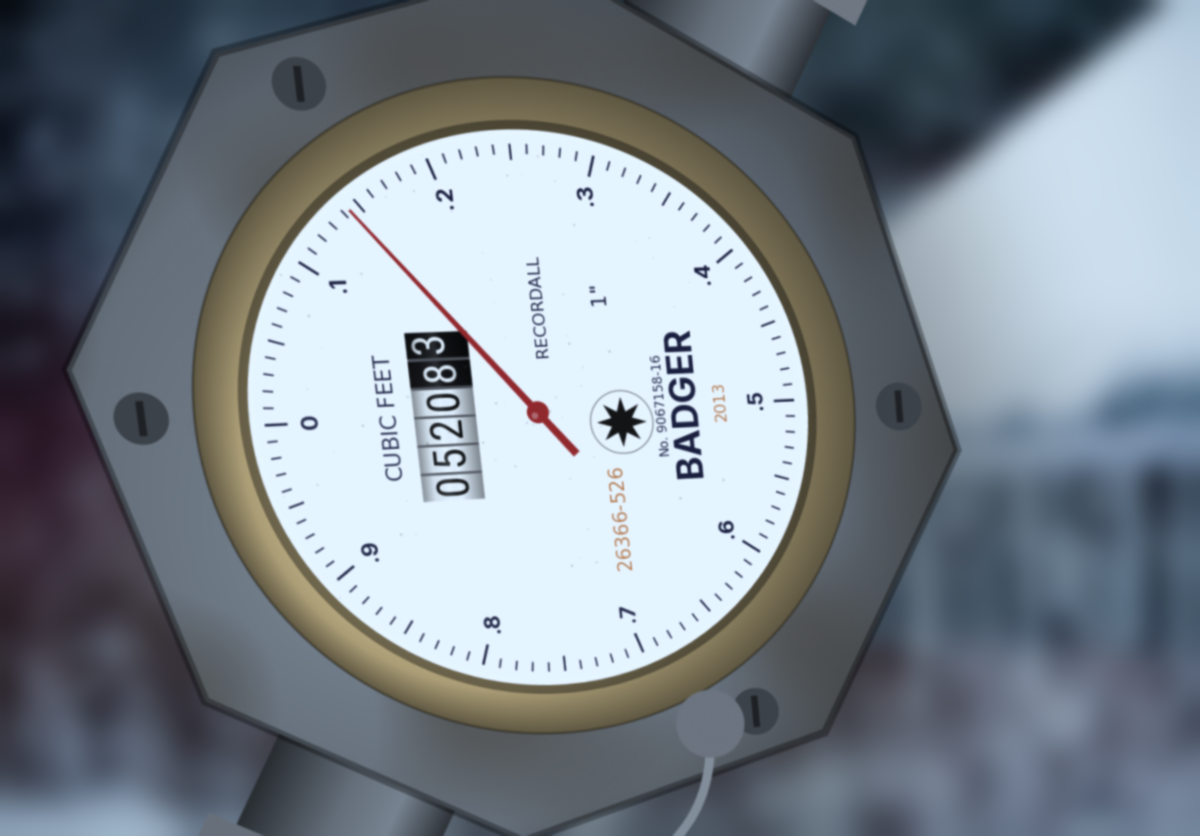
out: 52083.14 ft³
